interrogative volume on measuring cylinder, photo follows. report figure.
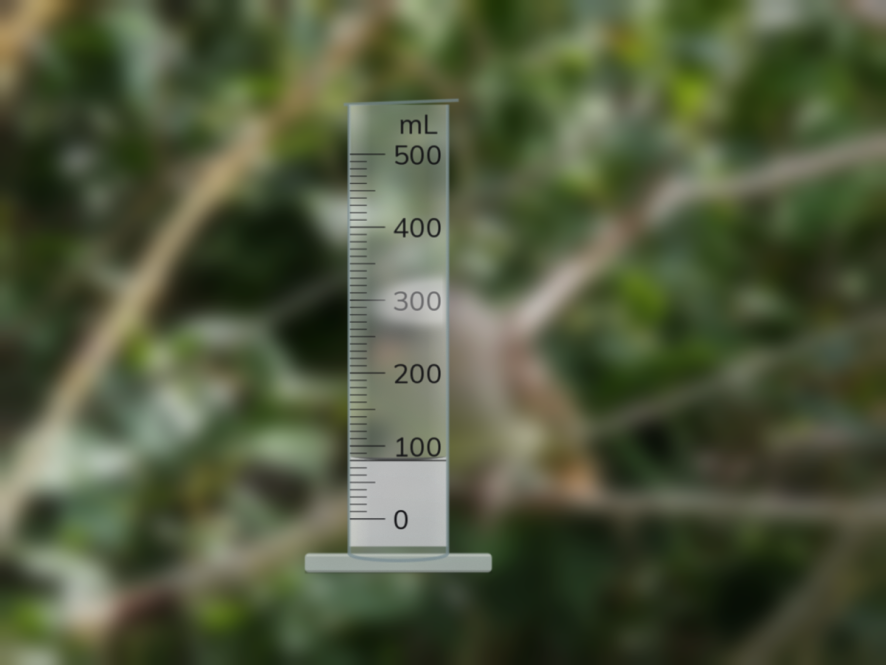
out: 80 mL
